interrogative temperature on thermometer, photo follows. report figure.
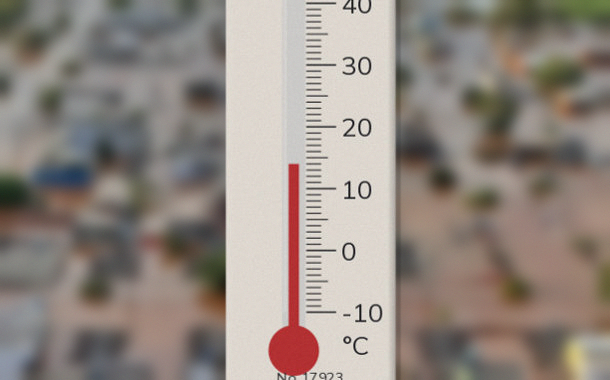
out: 14 °C
